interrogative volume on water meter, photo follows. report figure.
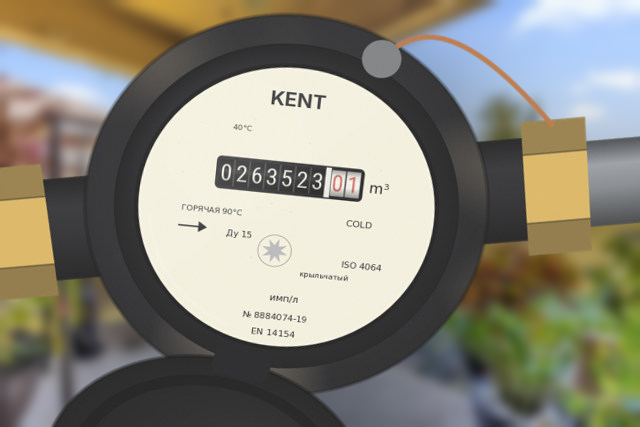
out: 263523.01 m³
